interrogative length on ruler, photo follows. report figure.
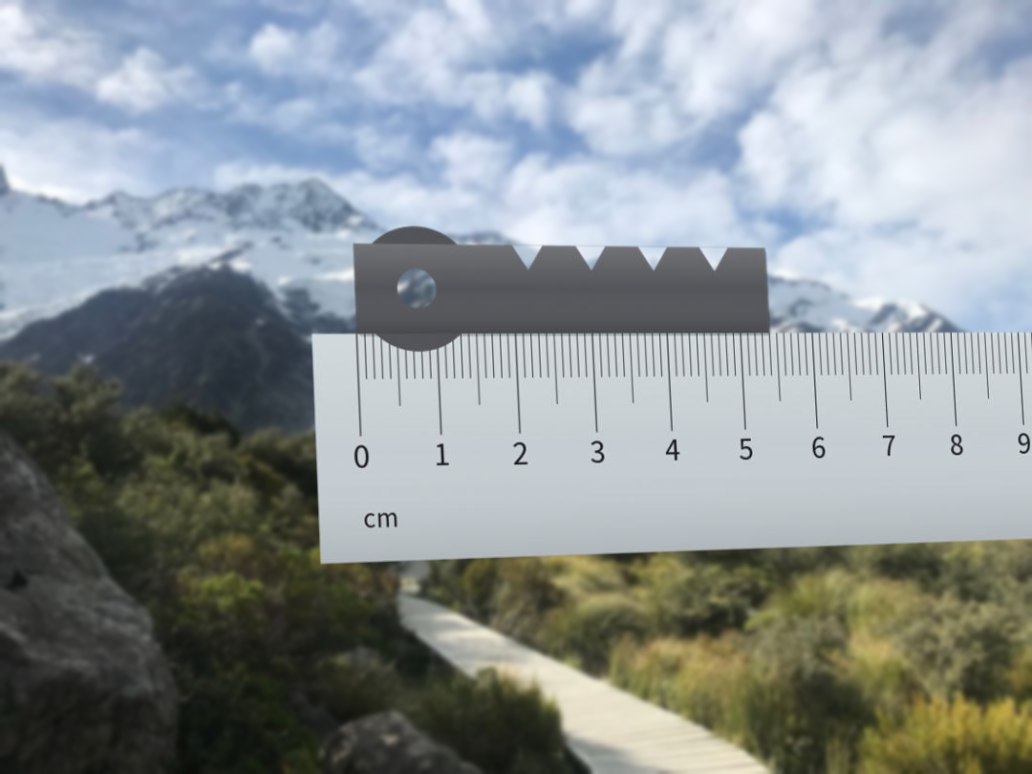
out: 5.4 cm
